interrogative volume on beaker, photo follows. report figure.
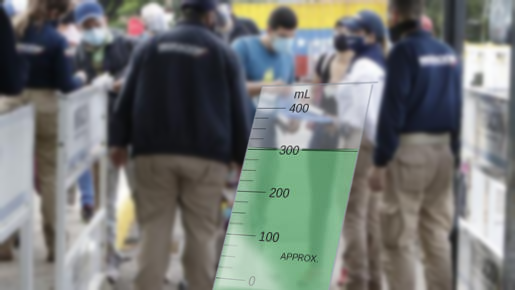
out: 300 mL
